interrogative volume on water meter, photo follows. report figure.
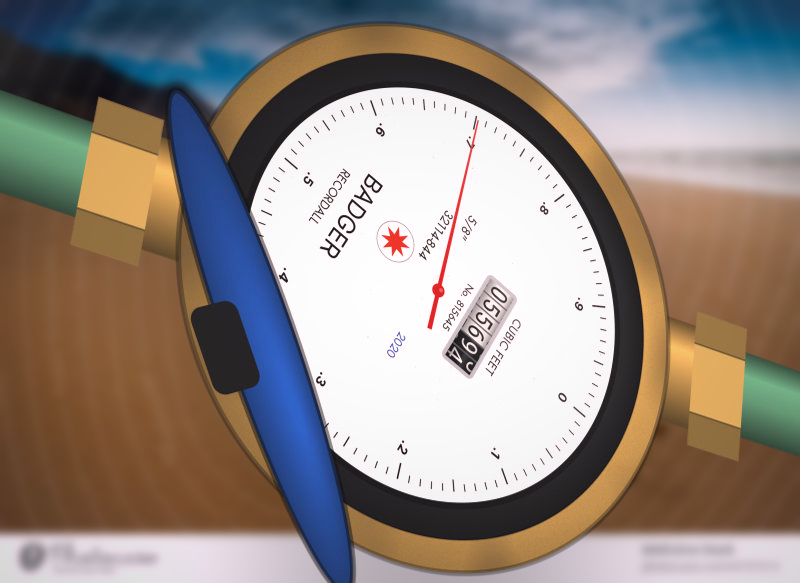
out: 55693.70 ft³
